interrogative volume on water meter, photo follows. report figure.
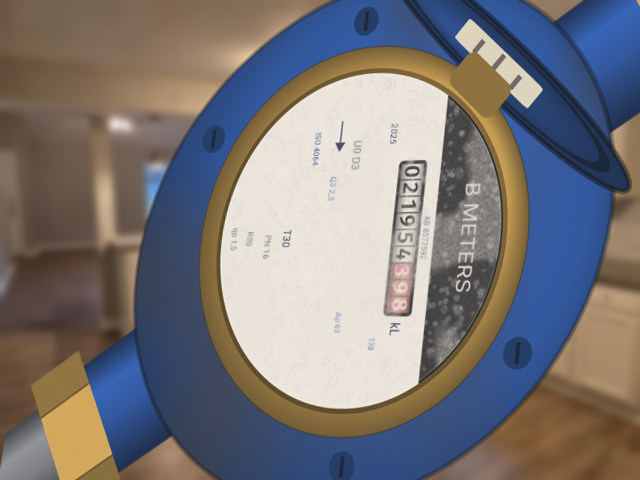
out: 21954.398 kL
